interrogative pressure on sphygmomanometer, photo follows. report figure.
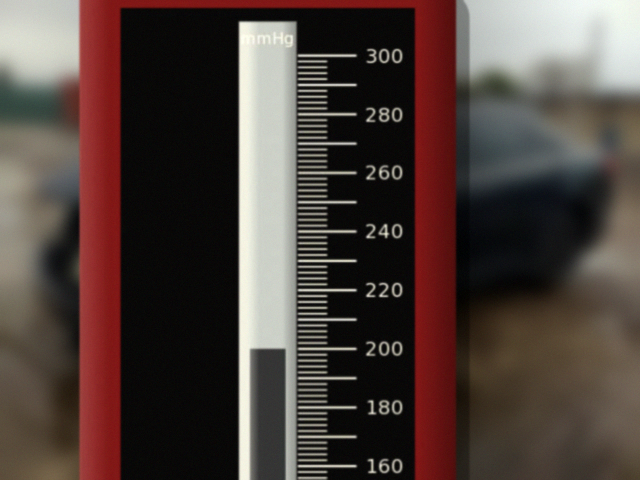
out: 200 mmHg
